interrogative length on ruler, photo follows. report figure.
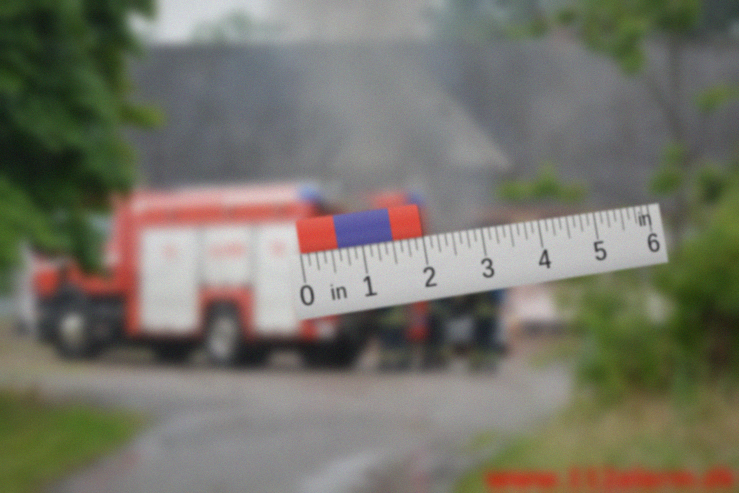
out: 2 in
